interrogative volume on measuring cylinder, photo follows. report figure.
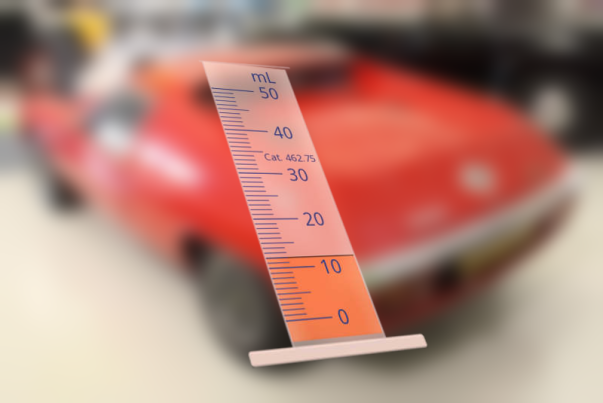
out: 12 mL
